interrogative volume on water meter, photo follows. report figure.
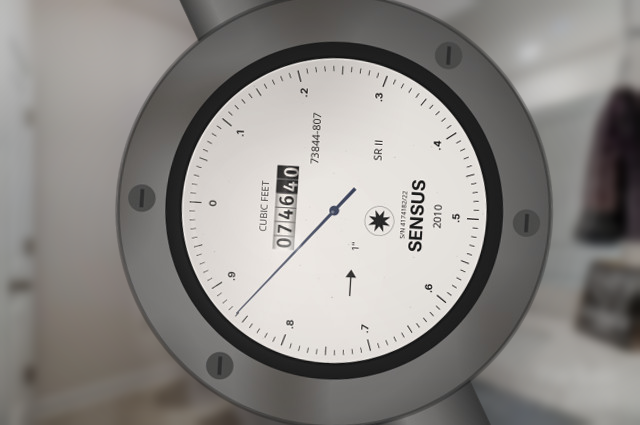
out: 74639.86 ft³
